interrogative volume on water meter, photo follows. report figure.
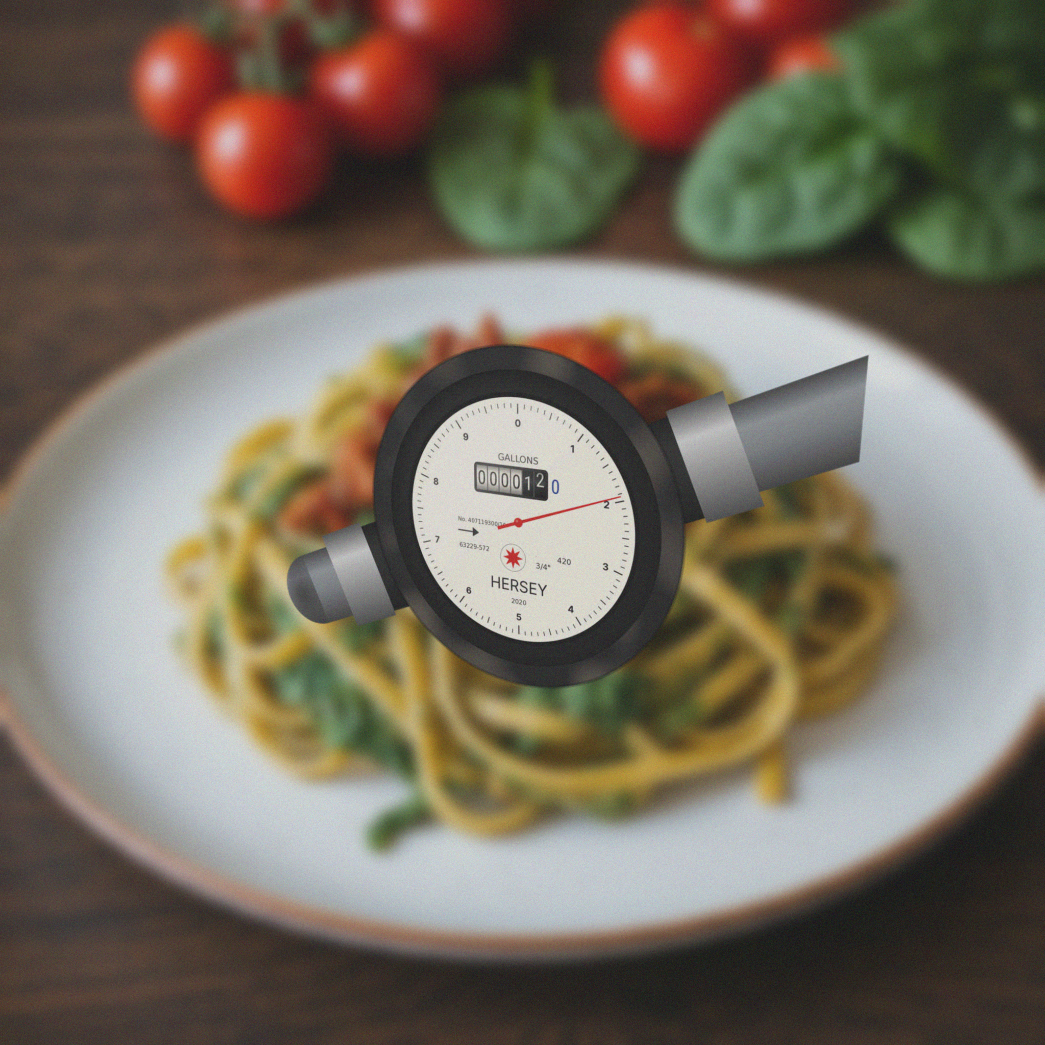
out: 121.9 gal
